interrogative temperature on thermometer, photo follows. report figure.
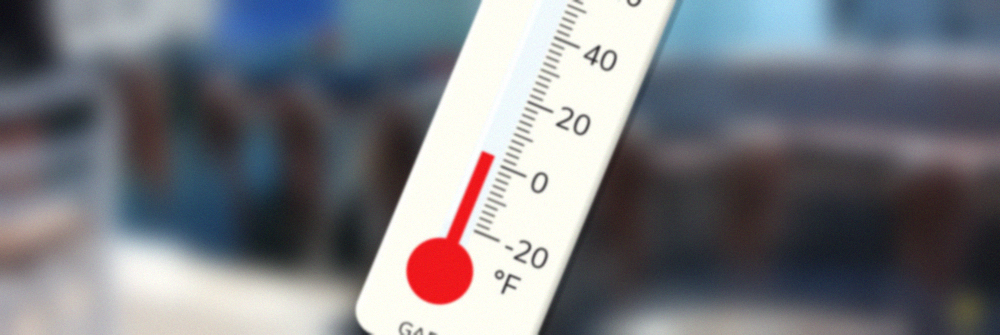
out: 2 °F
